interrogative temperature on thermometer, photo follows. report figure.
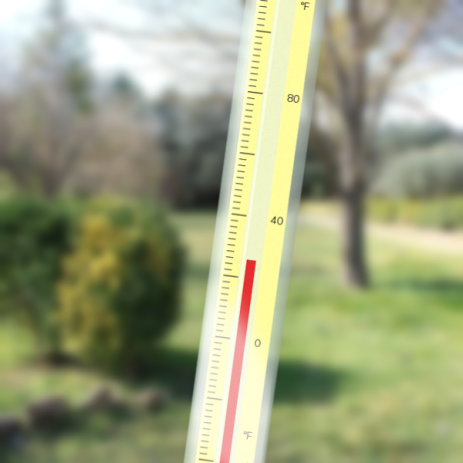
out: 26 °F
